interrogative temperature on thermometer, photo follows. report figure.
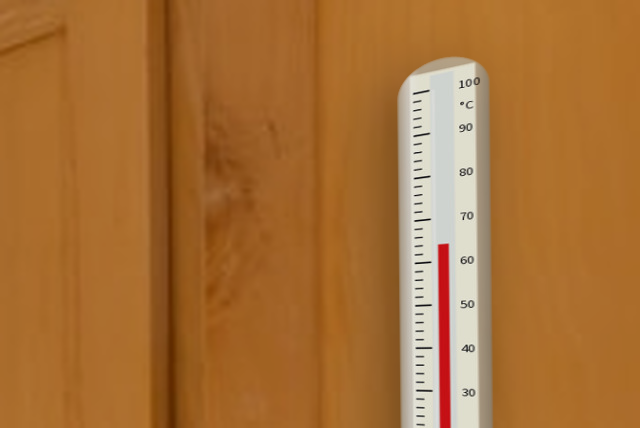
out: 64 °C
